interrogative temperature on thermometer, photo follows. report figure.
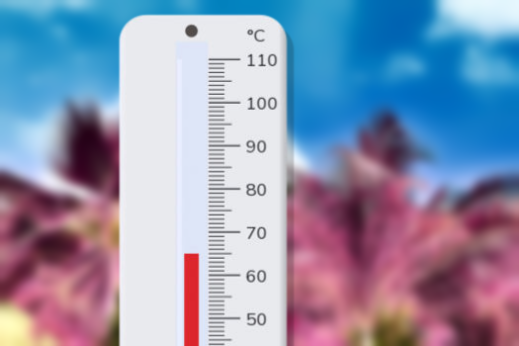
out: 65 °C
